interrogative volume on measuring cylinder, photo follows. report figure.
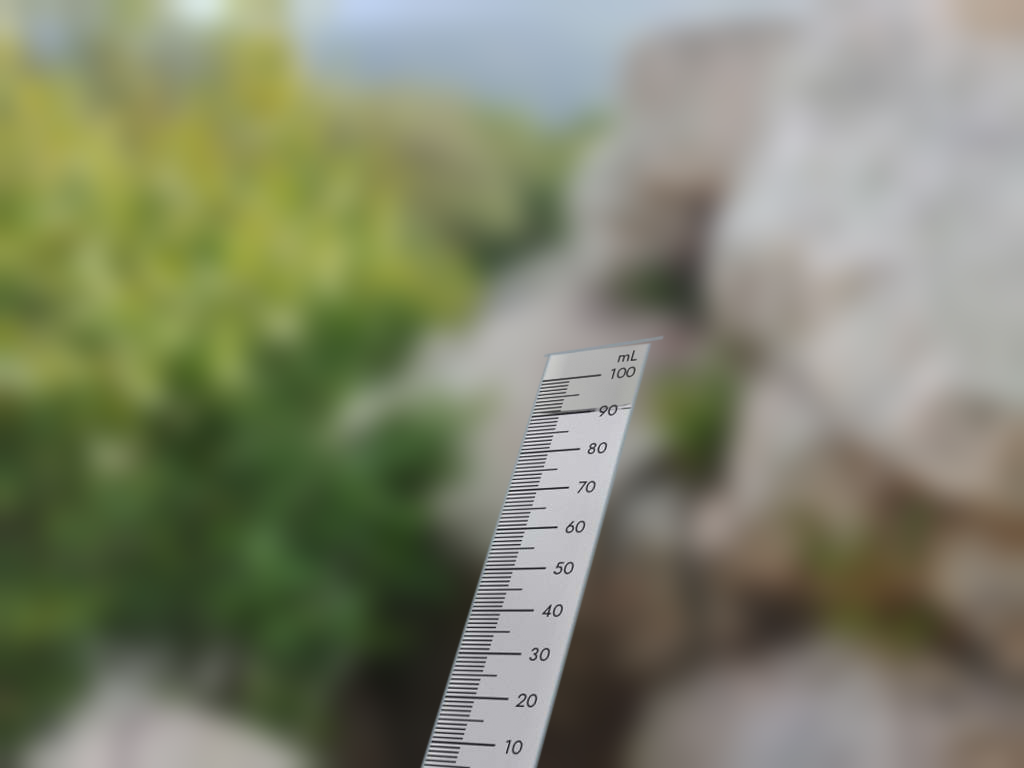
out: 90 mL
